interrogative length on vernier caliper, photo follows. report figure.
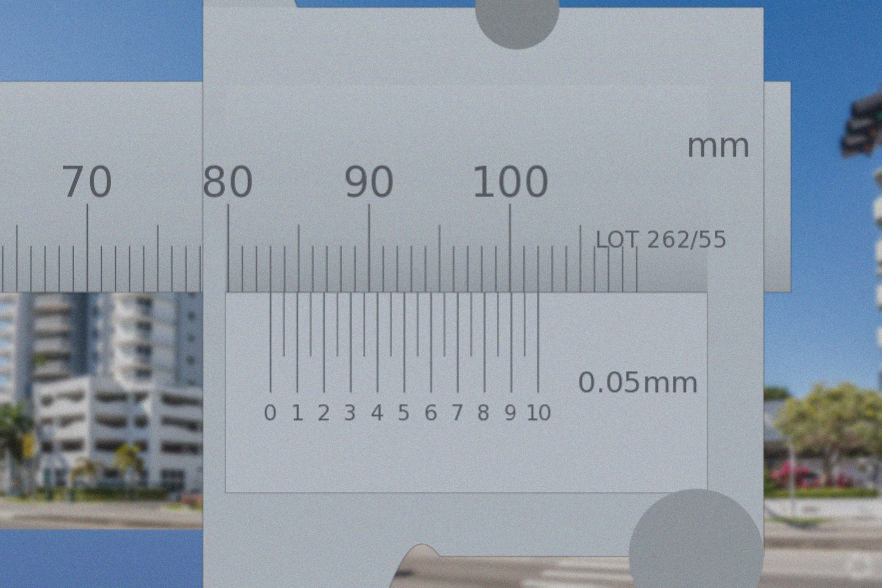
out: 83.0 mm
